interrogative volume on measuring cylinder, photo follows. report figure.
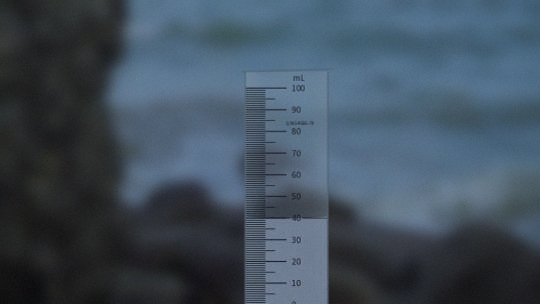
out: 40 mL
